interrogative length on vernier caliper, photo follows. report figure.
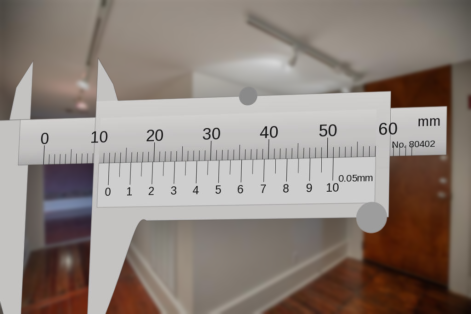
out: 12.0 mm
